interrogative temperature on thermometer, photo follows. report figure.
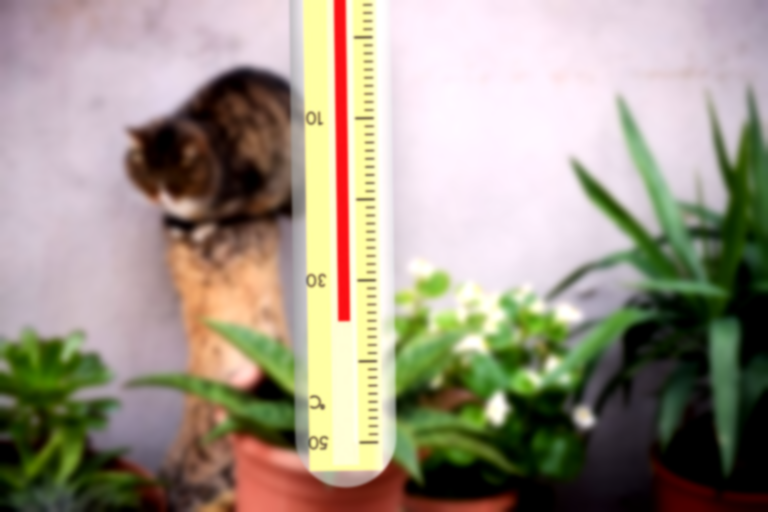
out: 35 °C
